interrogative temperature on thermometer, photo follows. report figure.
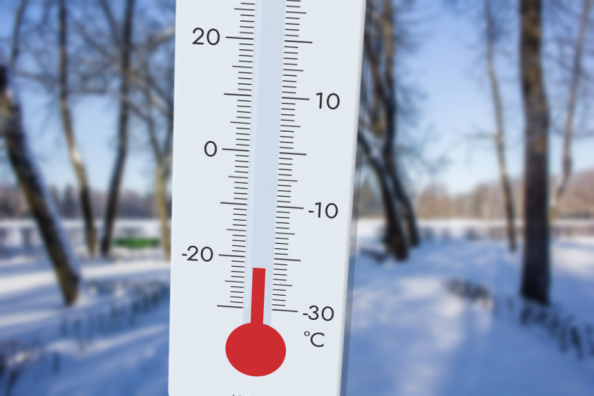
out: -22 °C
